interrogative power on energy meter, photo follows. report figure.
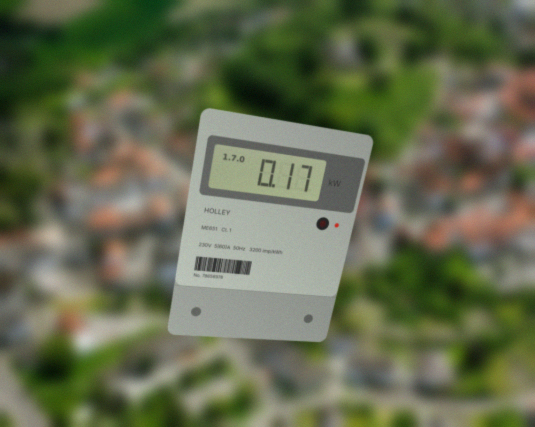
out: 0.17 kW
